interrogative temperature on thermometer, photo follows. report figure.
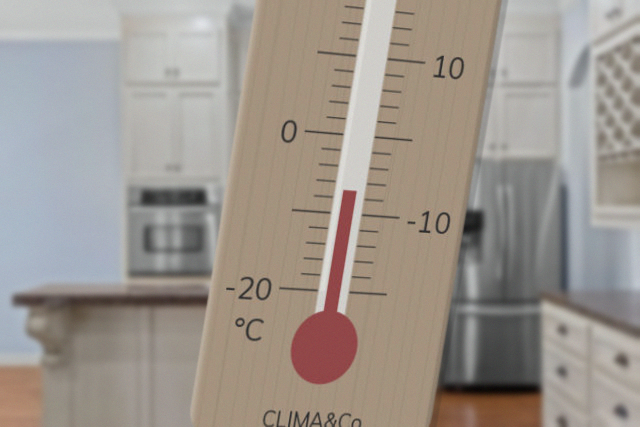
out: -7 °C
